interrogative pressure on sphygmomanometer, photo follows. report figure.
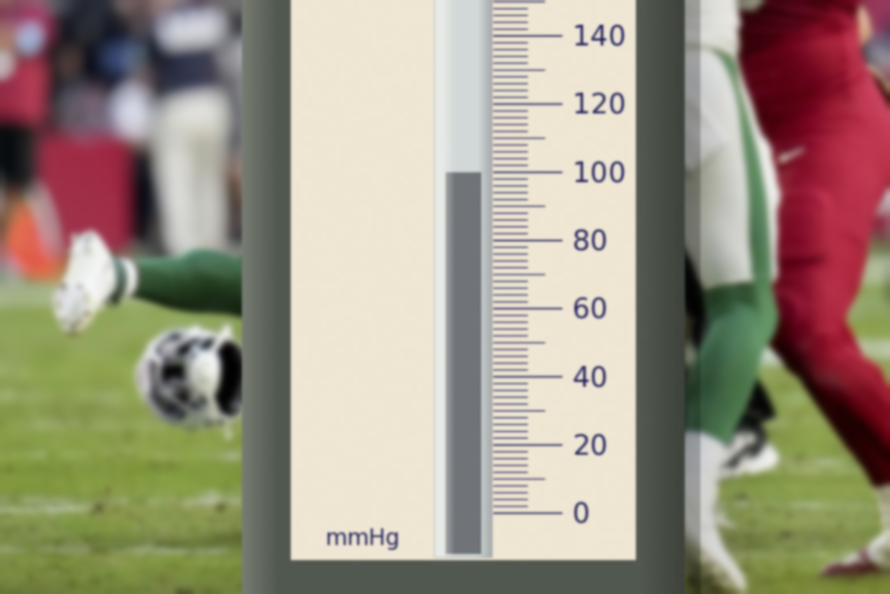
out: 100 mmHg
